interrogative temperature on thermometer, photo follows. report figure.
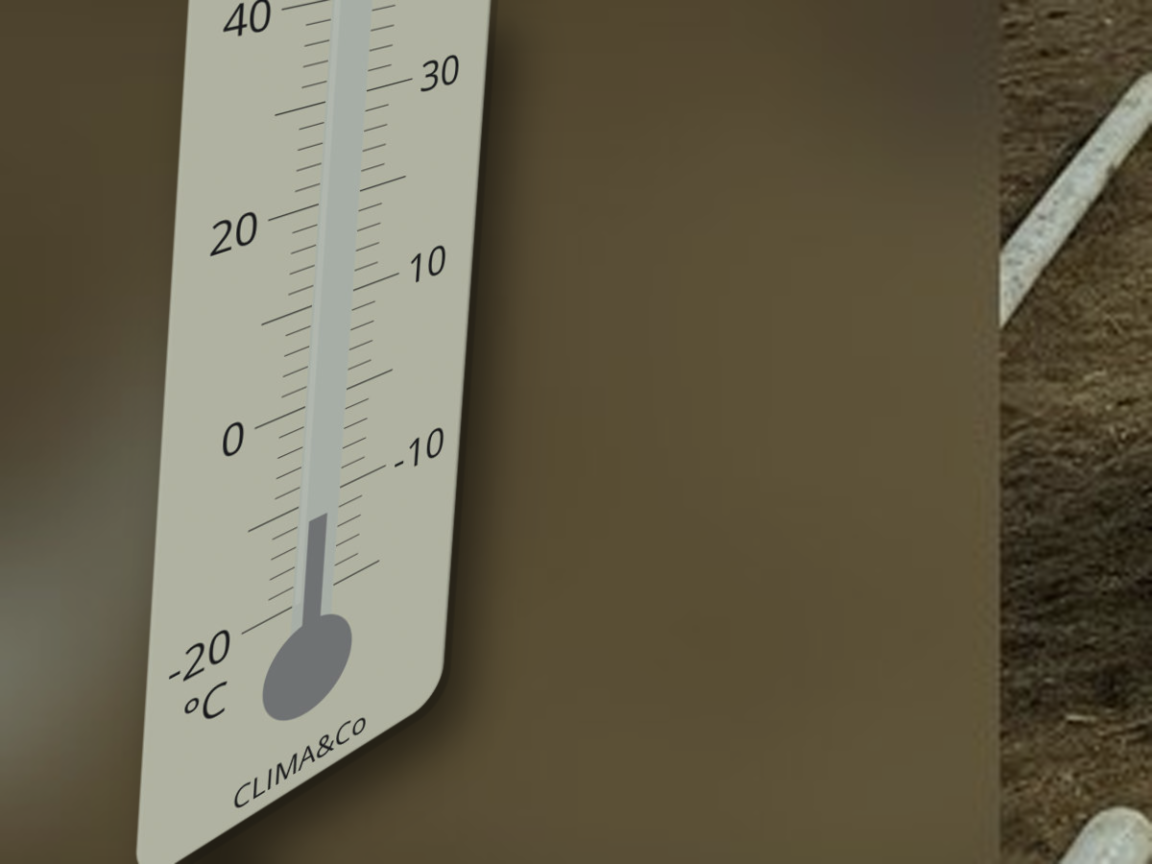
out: -12 °C
